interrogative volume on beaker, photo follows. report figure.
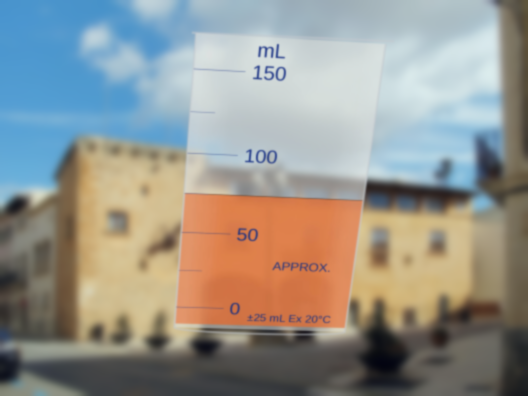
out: 75 mL
